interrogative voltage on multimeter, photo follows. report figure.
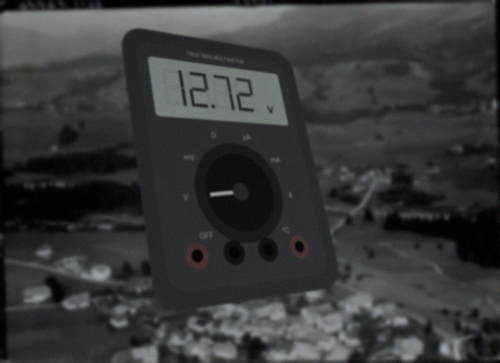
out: 12.72 V
